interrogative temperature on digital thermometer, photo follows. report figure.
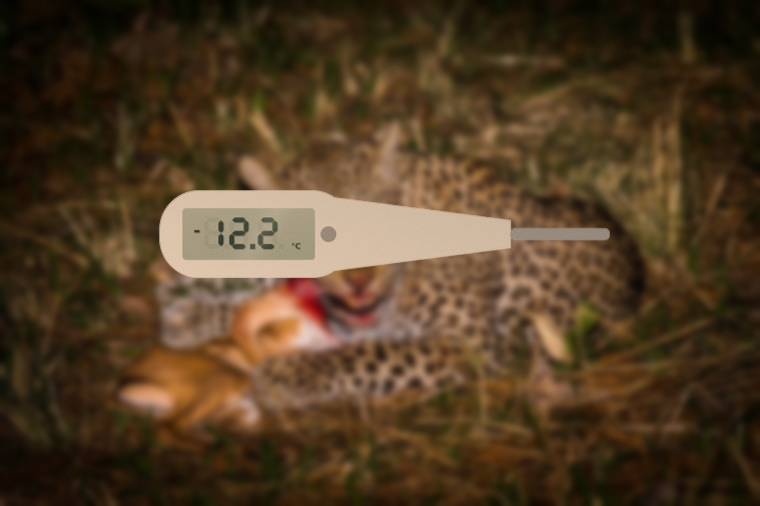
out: -12.2 °C
